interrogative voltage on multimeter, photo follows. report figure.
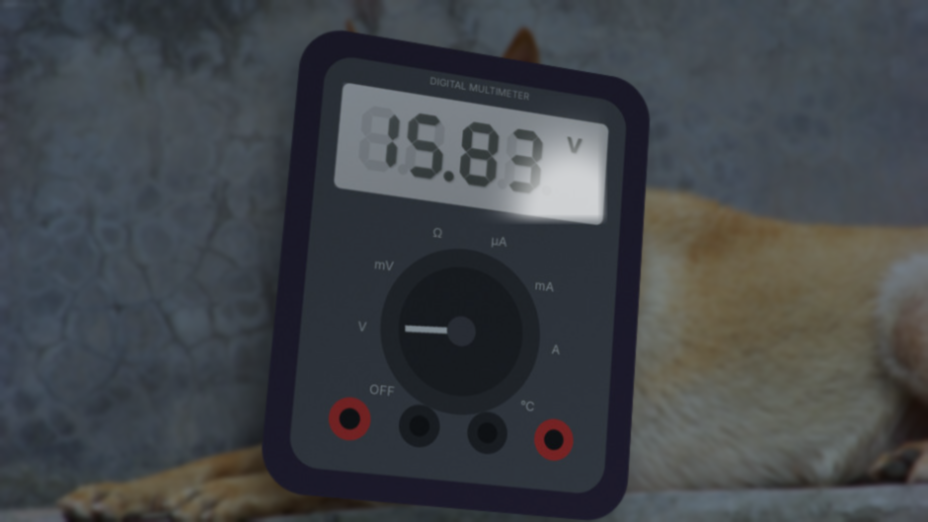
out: 15.83 V
